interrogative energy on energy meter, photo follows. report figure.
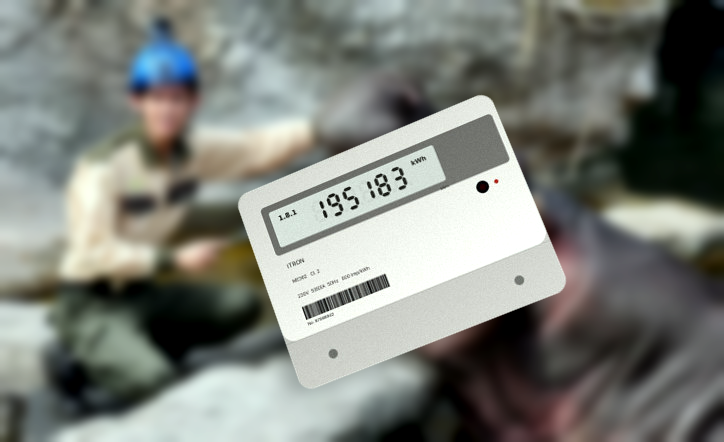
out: 195183 kWh
